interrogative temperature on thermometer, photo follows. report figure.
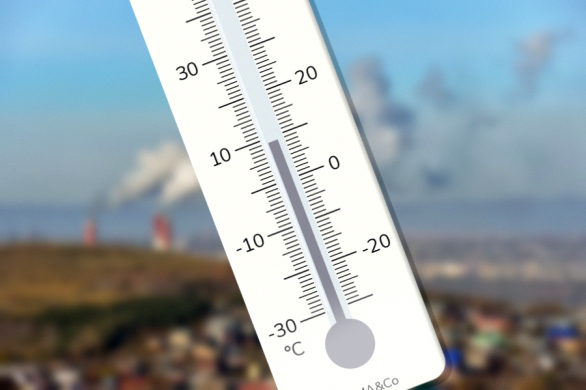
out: 9 °C
